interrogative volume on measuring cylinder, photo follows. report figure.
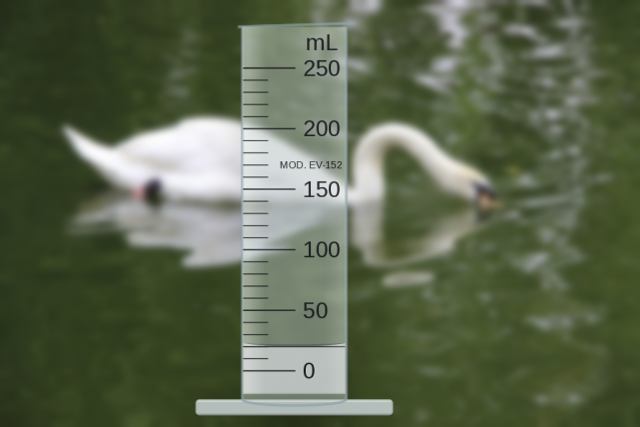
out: 20 mL
